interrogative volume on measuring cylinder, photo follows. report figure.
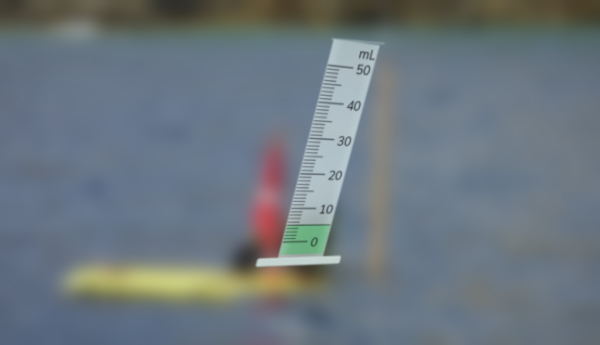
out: 5 mL
